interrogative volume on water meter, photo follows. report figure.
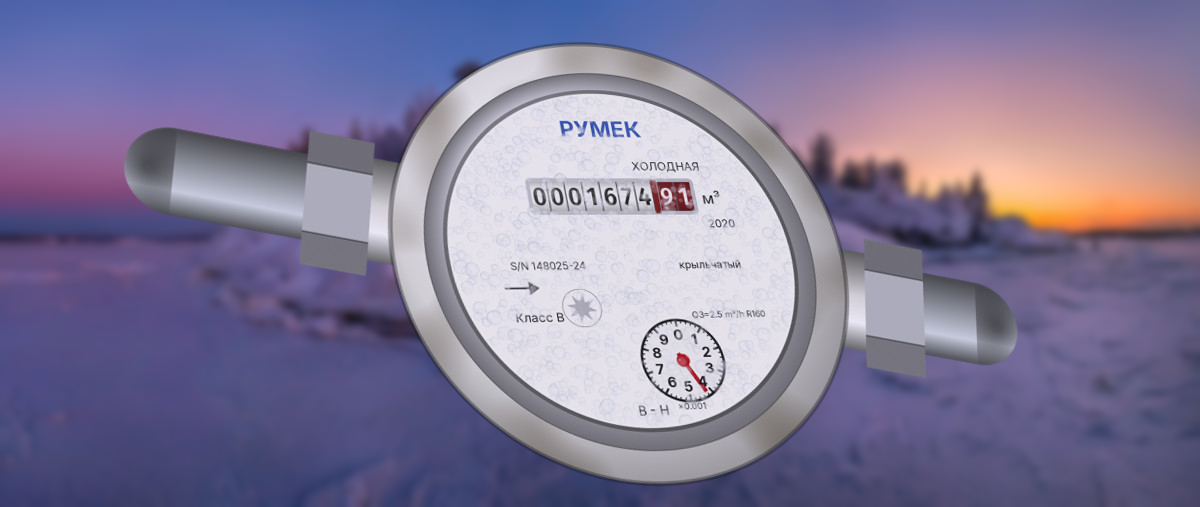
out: 1674.914 m³
